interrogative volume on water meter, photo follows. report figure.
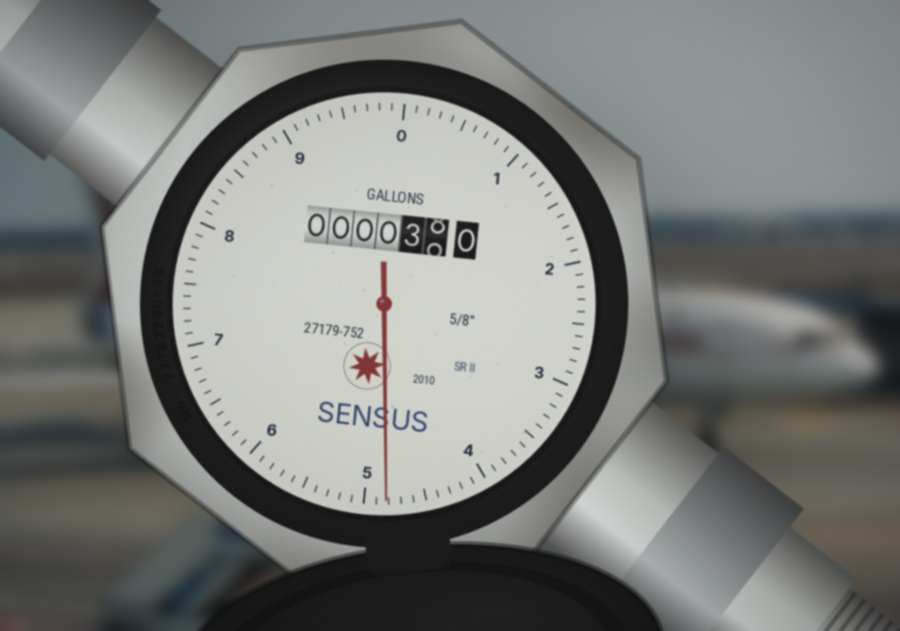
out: 384.8 gal
